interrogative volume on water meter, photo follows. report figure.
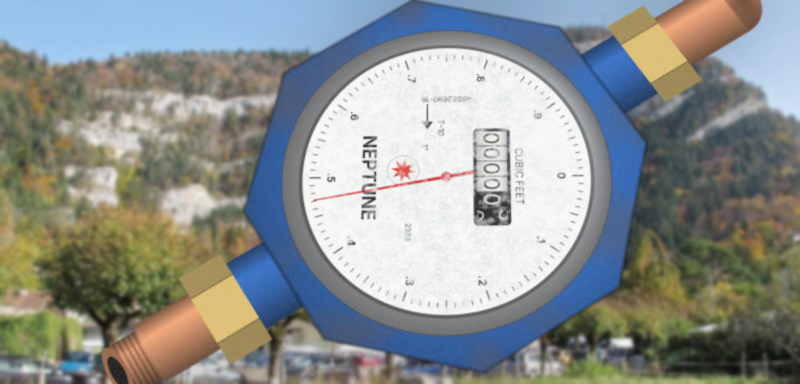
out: 5.47 ft³
